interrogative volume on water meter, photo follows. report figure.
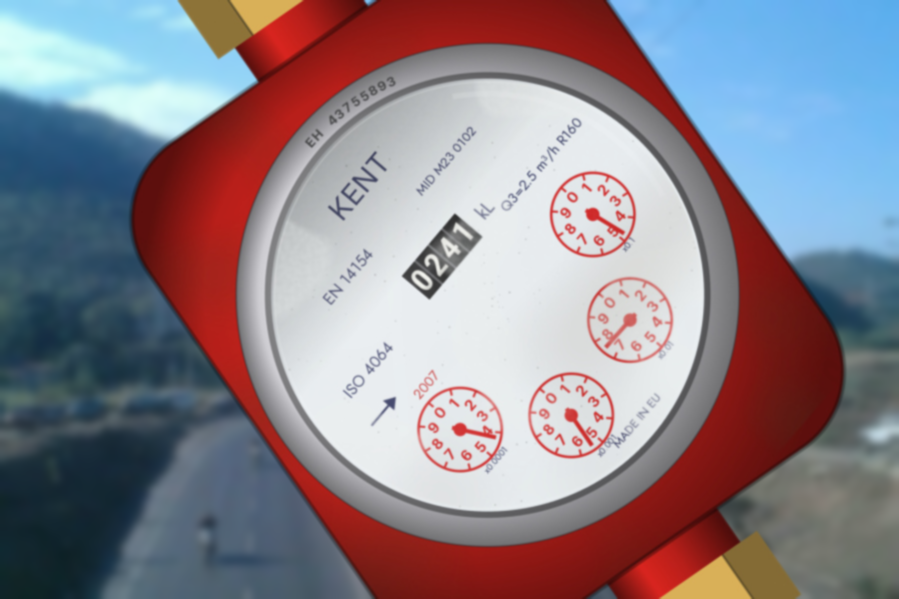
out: 241.4754 kL
